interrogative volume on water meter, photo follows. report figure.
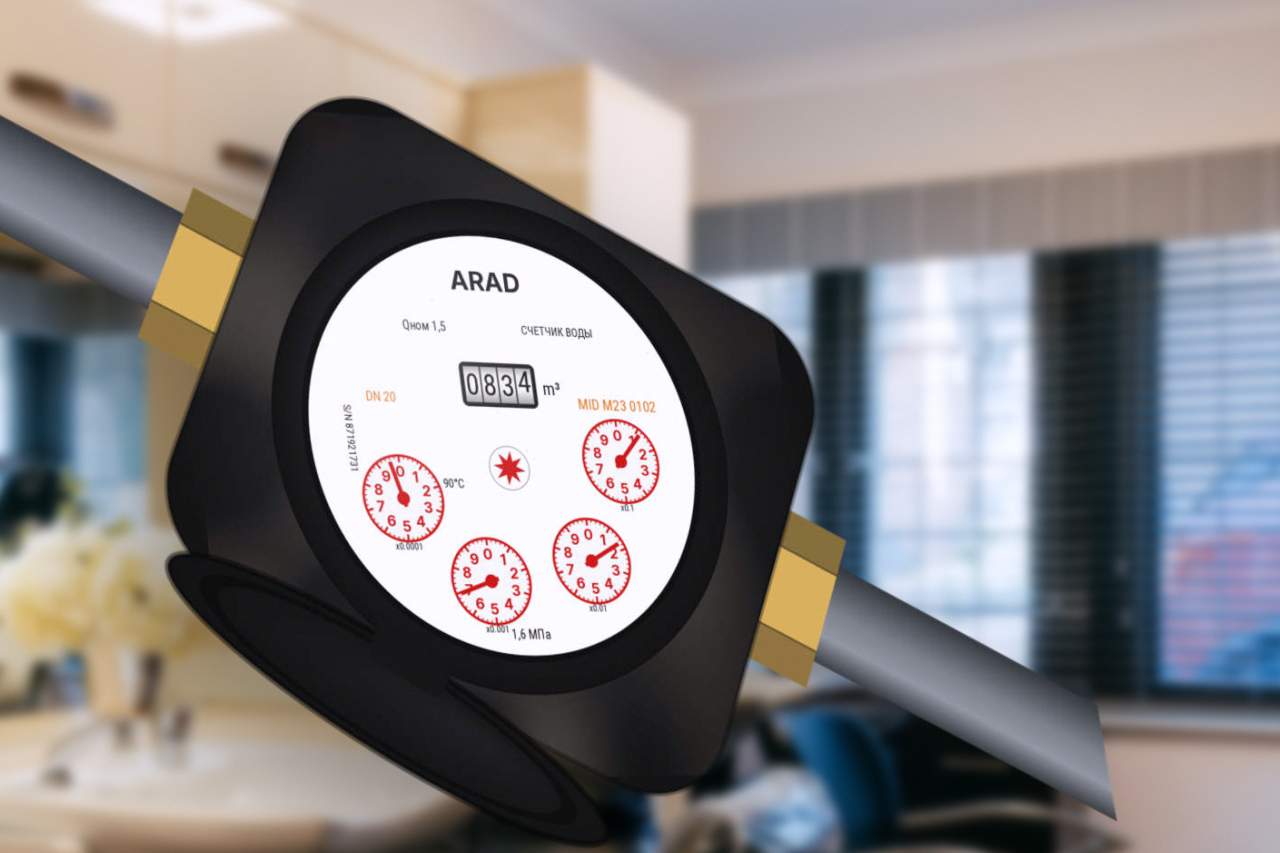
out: 834.1169 m³
